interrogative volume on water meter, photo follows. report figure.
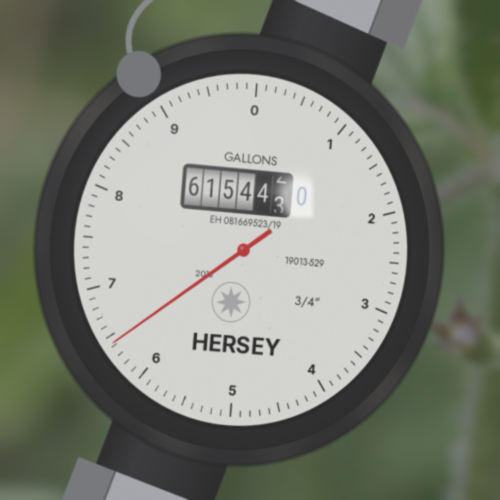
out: 6154426.4 gal
